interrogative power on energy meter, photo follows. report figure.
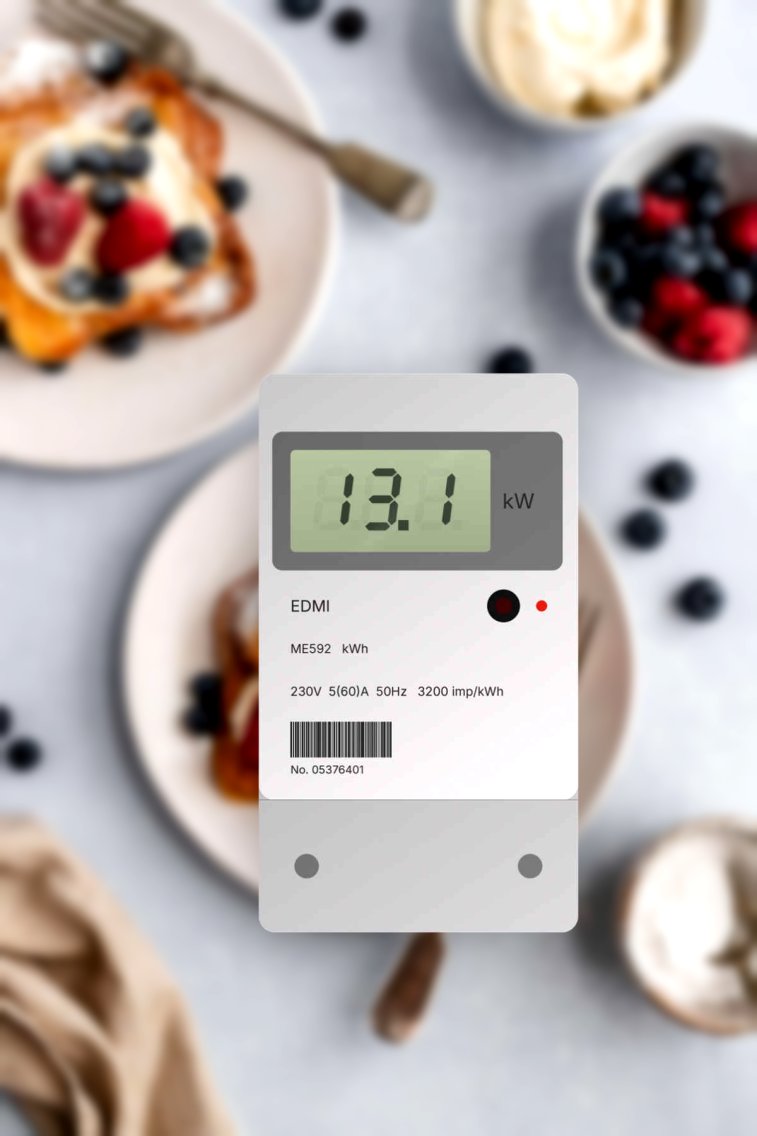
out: 13.1 kW
